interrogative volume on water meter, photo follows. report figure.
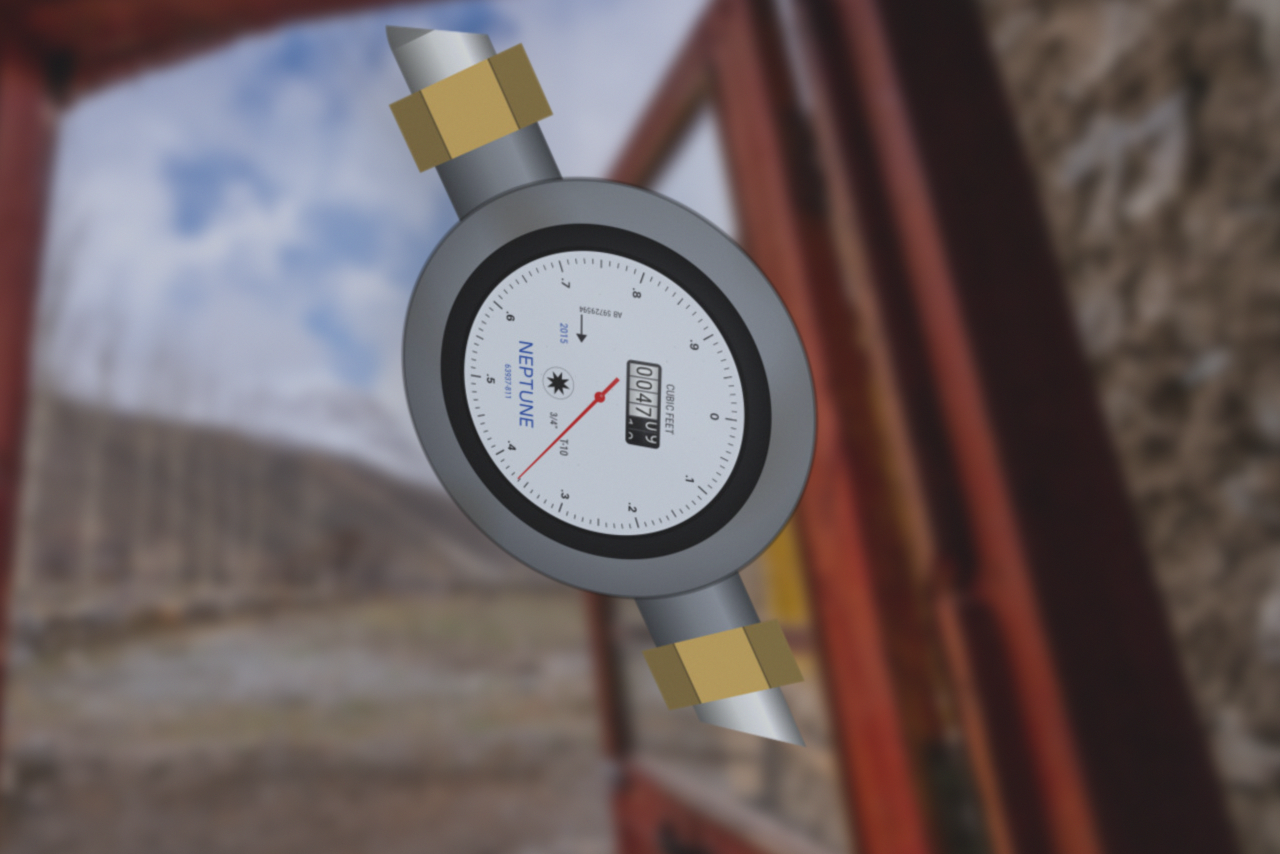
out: 4709.36 ft³
